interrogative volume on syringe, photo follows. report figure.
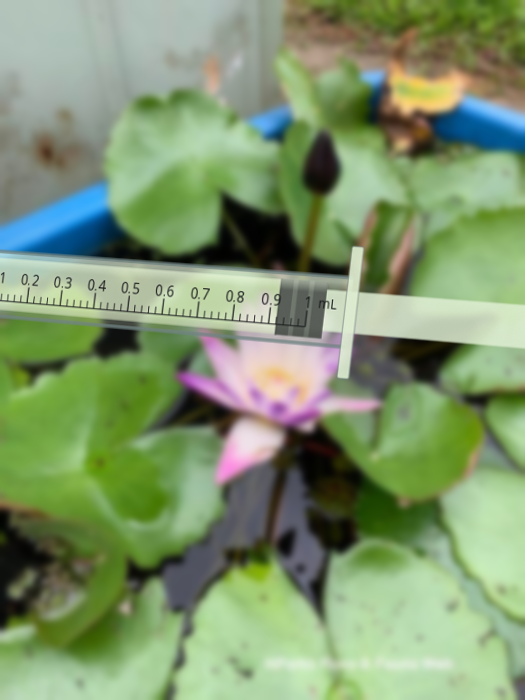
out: 0.92 mL
